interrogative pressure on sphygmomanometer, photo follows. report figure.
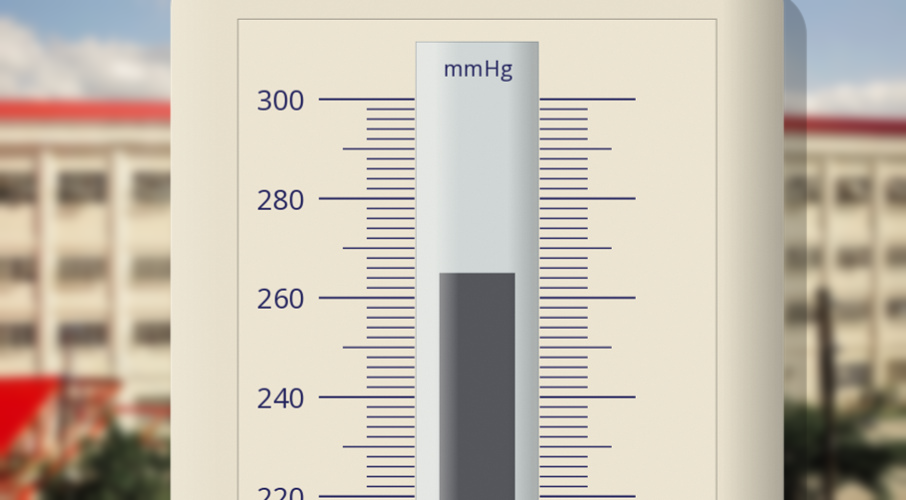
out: 265 mmHg
